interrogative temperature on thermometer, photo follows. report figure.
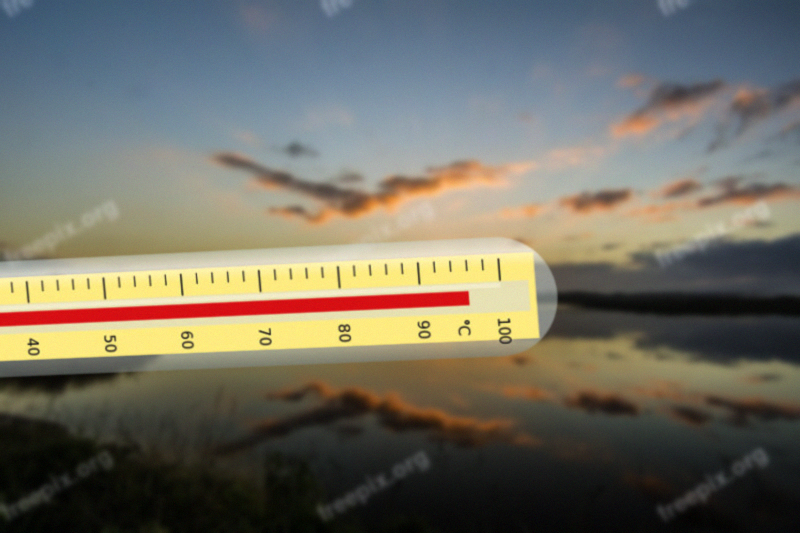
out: 96 °C
